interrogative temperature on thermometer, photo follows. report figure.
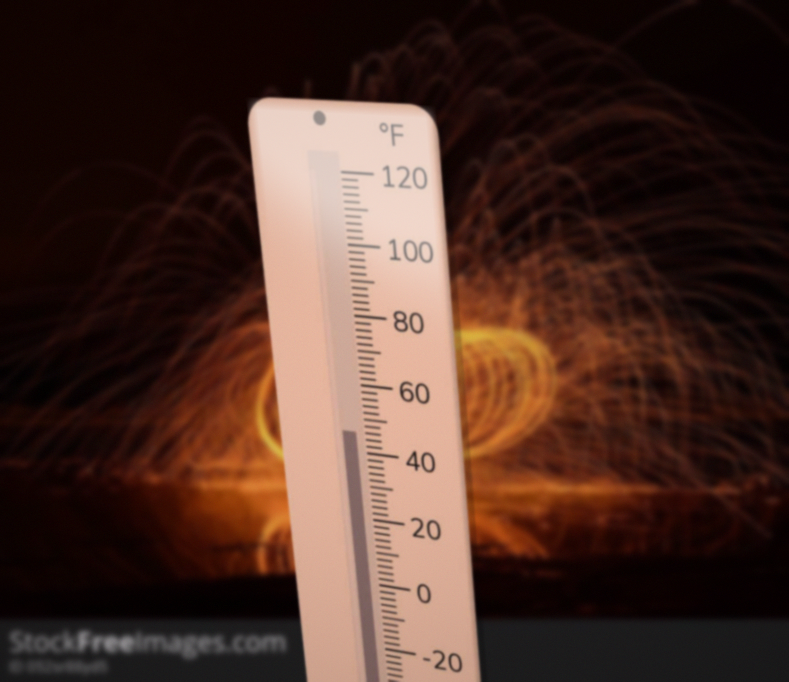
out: 46 °F
